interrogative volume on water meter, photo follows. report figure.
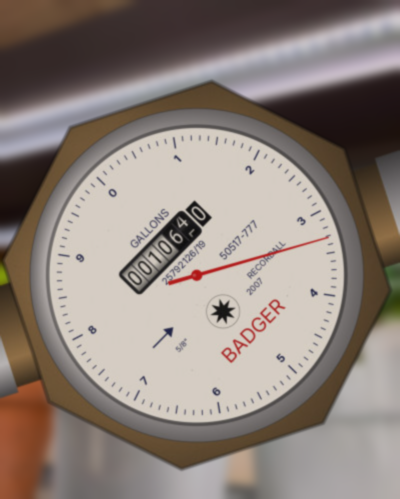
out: 10643.3 gal
